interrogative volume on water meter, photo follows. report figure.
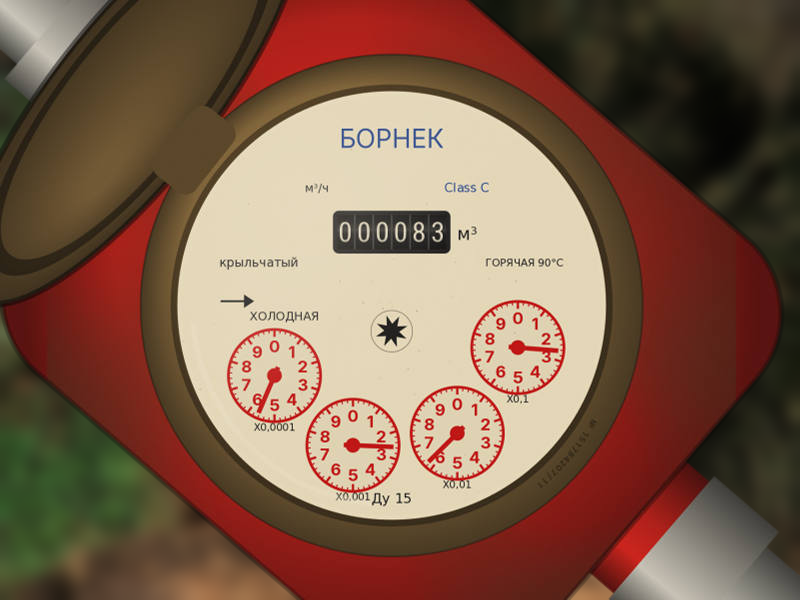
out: 83.2625 m³
